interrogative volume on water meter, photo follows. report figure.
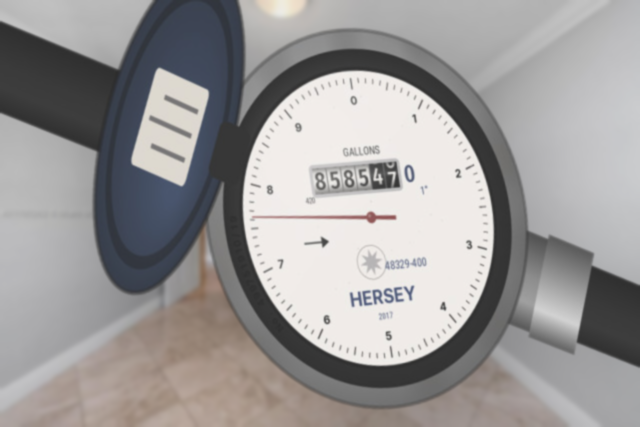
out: 8585467.6 gal
